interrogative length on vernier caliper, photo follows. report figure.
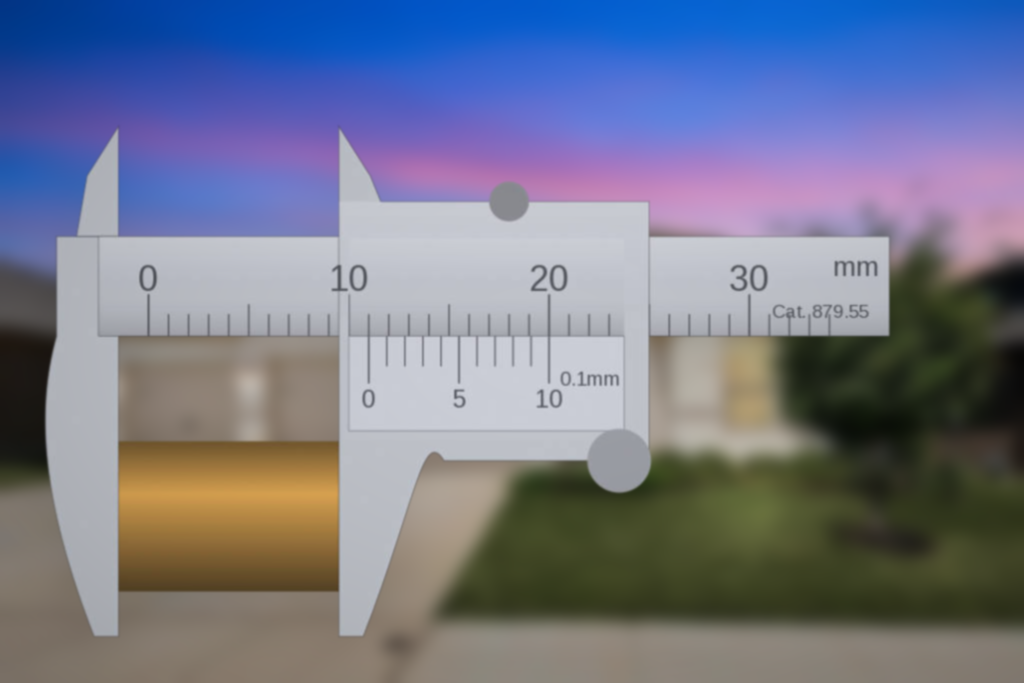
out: 11.0 mm
